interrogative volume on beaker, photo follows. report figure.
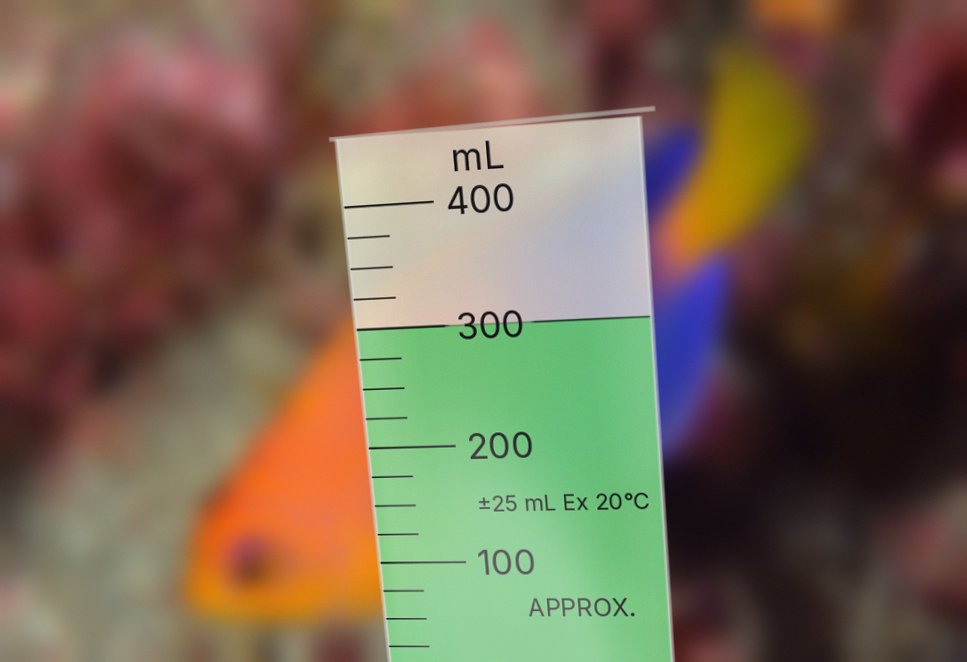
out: 300 mL
